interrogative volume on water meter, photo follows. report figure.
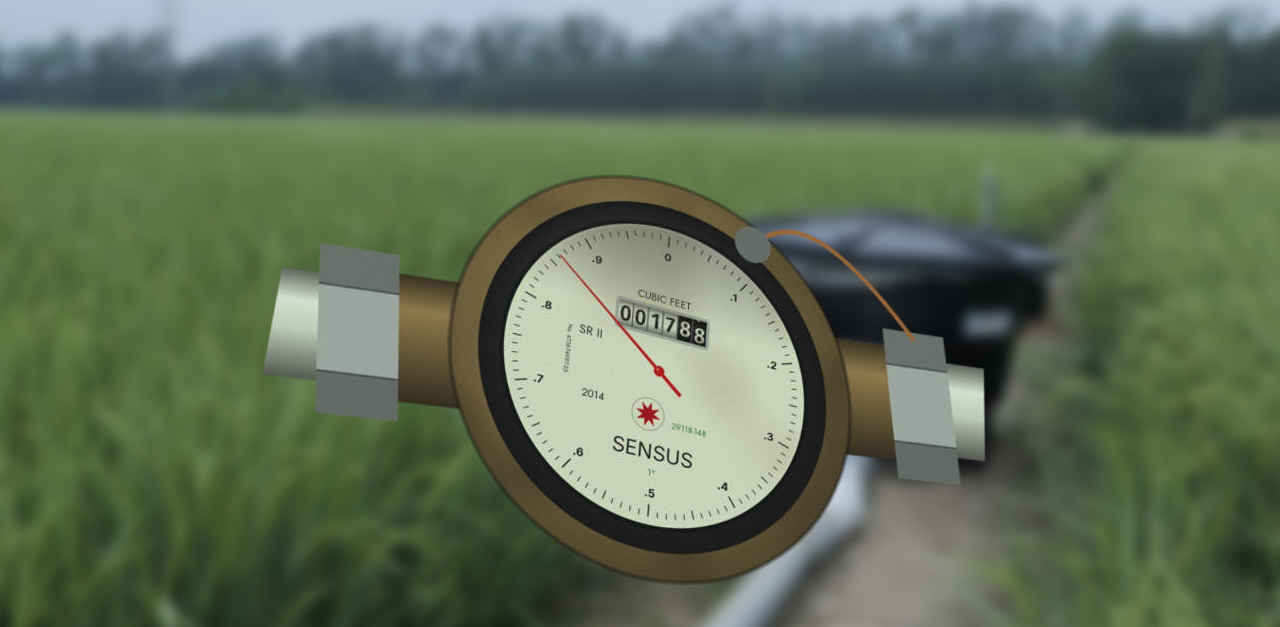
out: 1787.86 ft³
